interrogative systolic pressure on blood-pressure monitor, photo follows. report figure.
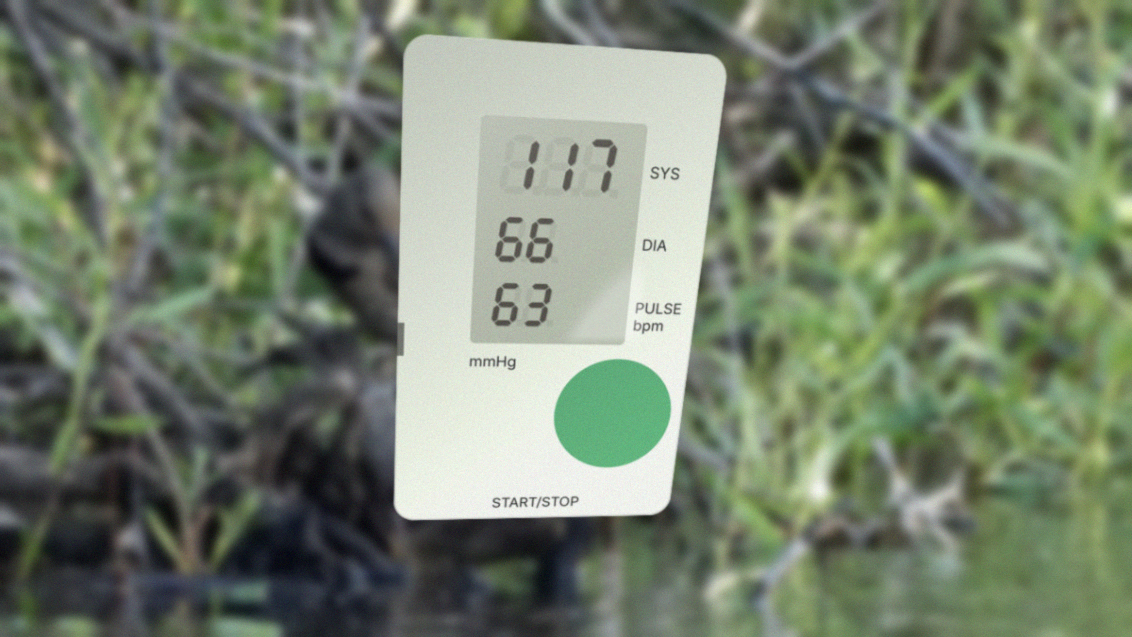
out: 117 mmHg
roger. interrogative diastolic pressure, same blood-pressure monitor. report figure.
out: 66 mmHg
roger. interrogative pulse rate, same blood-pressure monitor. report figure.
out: 63 bpm
